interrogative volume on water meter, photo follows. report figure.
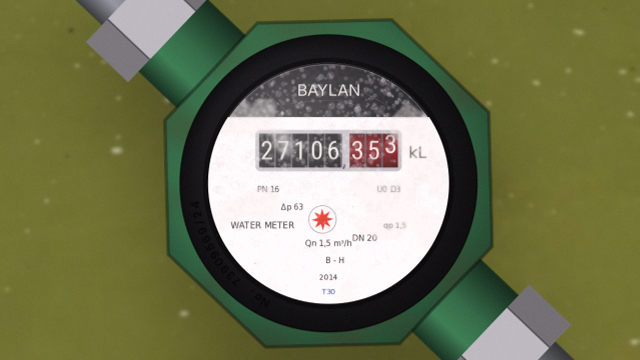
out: 27106.353 kL
